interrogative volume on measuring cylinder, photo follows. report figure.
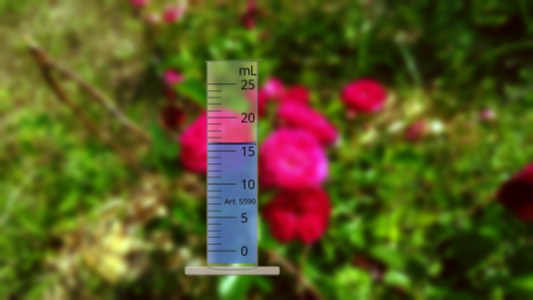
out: 16 mL
